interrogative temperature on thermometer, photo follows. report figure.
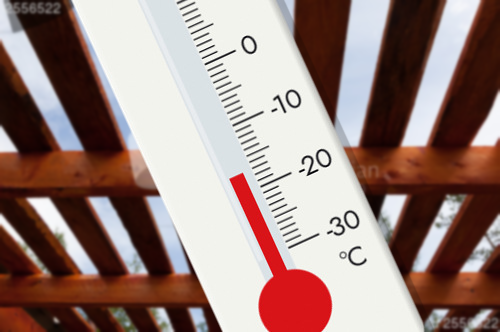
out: -17 °C
